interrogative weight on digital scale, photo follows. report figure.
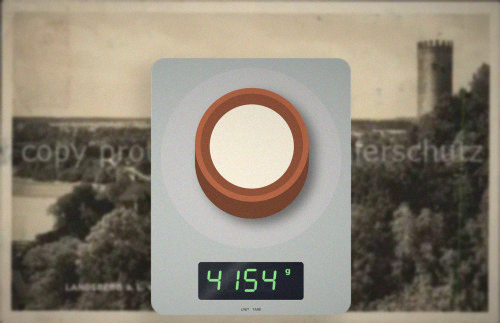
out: 4154 g
